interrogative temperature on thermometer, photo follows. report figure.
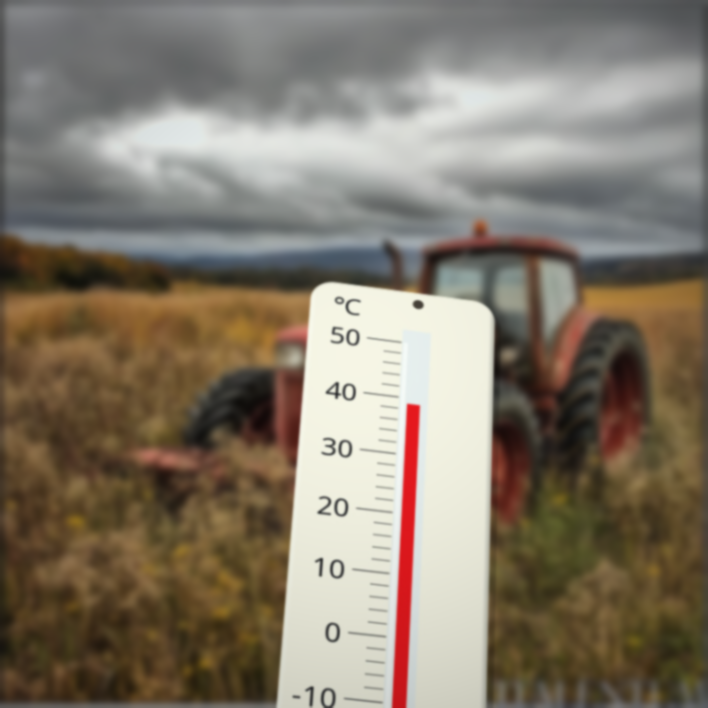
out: 39 °C
